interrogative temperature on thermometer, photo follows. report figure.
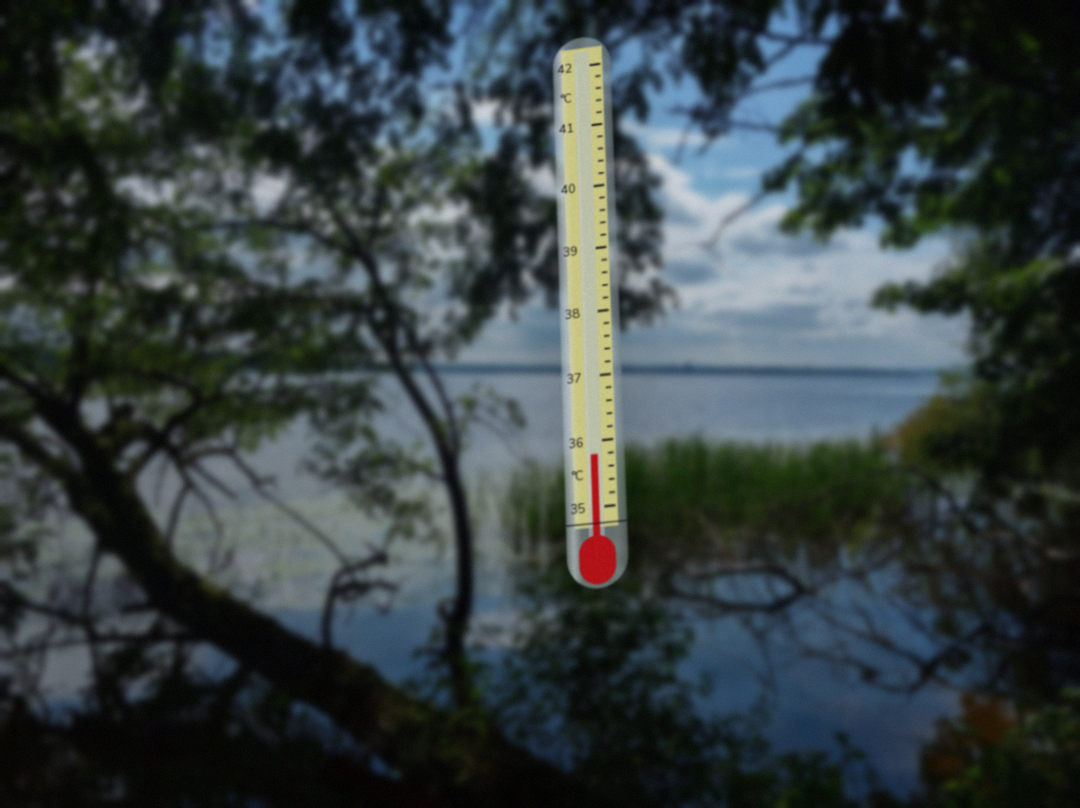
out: 35.8 °C
